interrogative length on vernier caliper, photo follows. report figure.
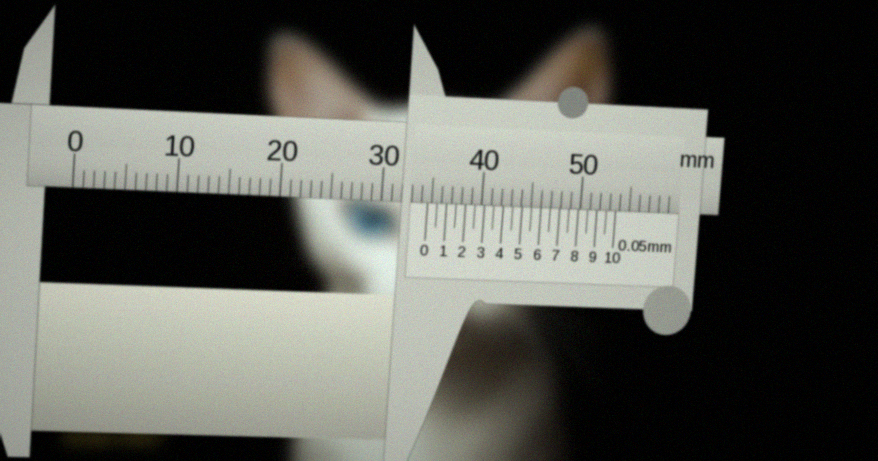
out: 34.6 mm
